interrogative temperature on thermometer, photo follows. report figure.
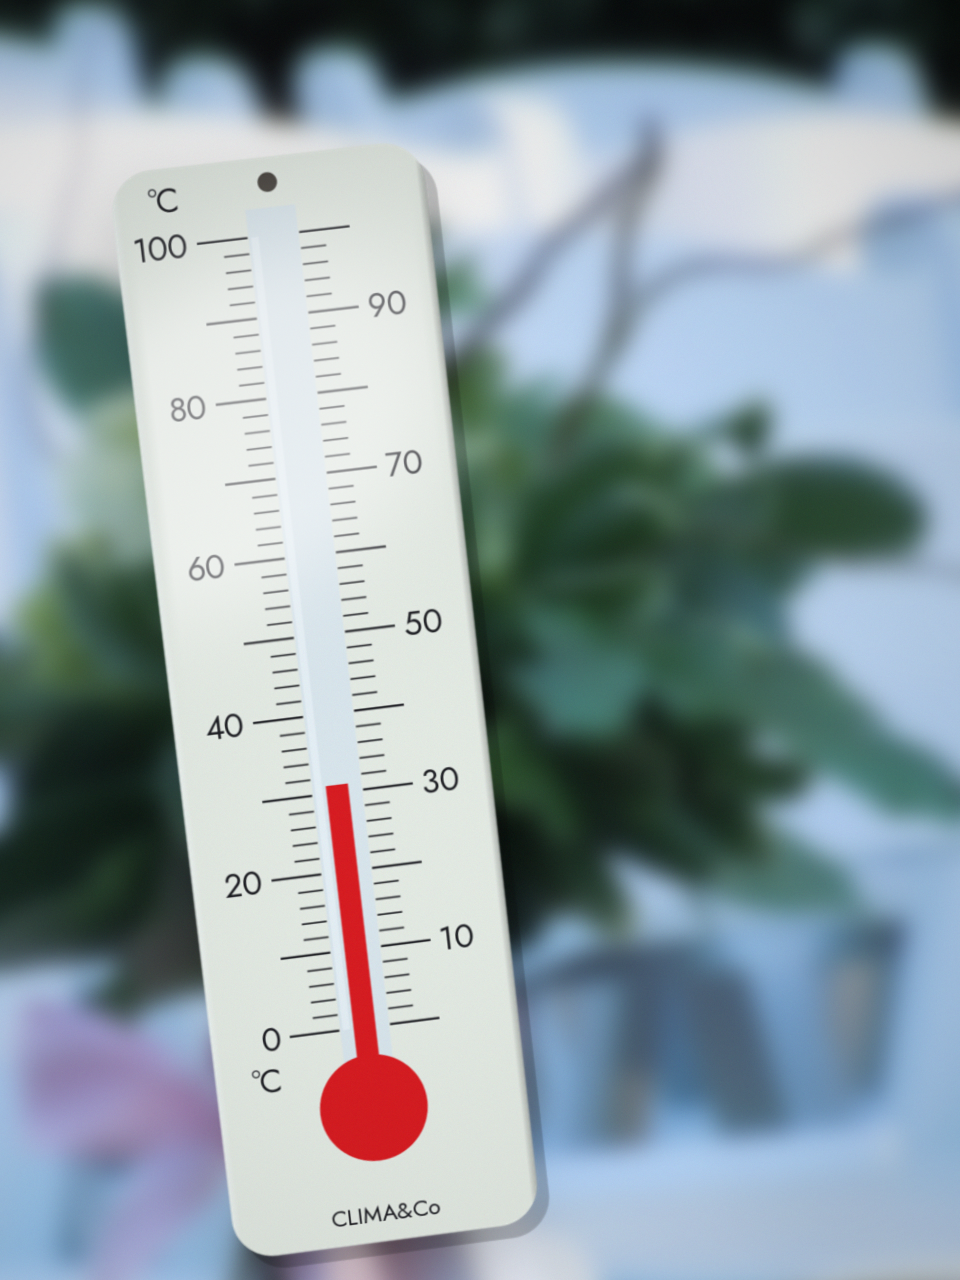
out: 31 °C
